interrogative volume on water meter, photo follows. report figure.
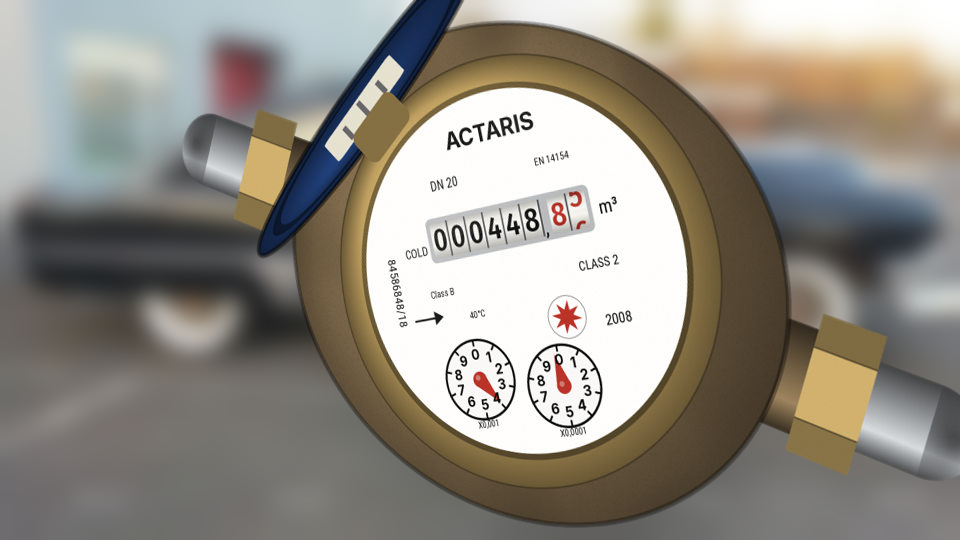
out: 448.8539 m³
